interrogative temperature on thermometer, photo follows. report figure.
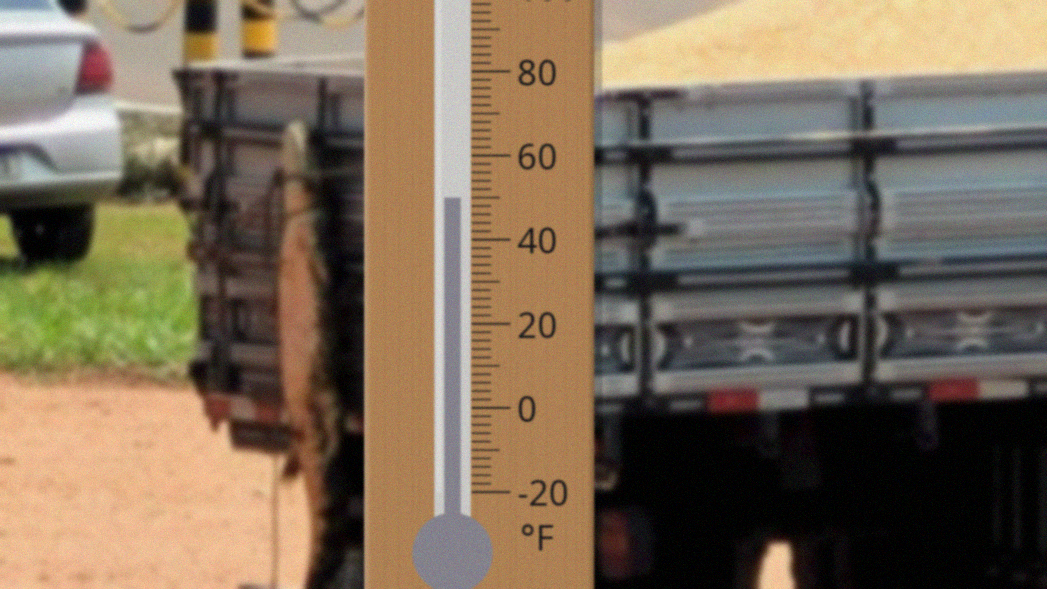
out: 50 °F
